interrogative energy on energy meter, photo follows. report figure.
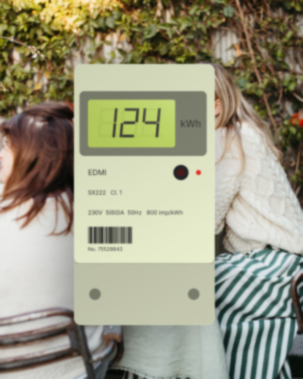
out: 124 kWh
